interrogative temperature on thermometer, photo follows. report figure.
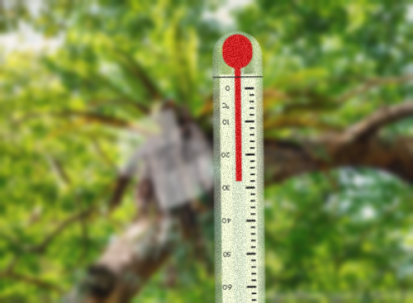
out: 28 °C
